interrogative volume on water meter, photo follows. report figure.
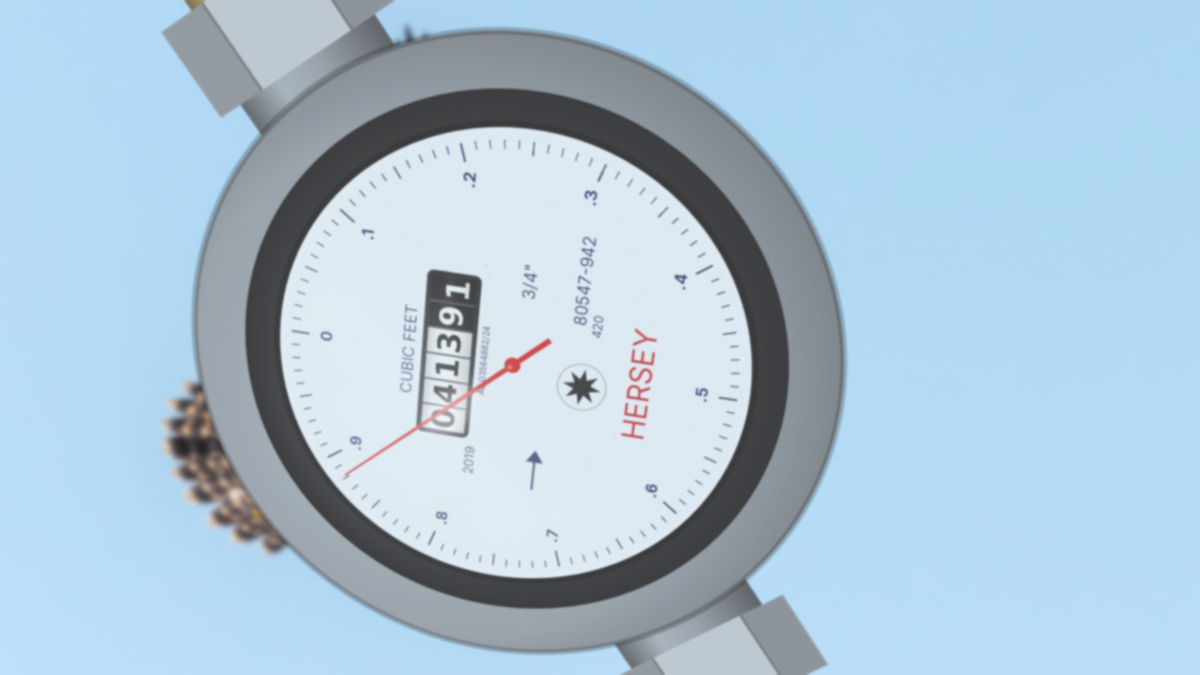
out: 41390.88 ft³
